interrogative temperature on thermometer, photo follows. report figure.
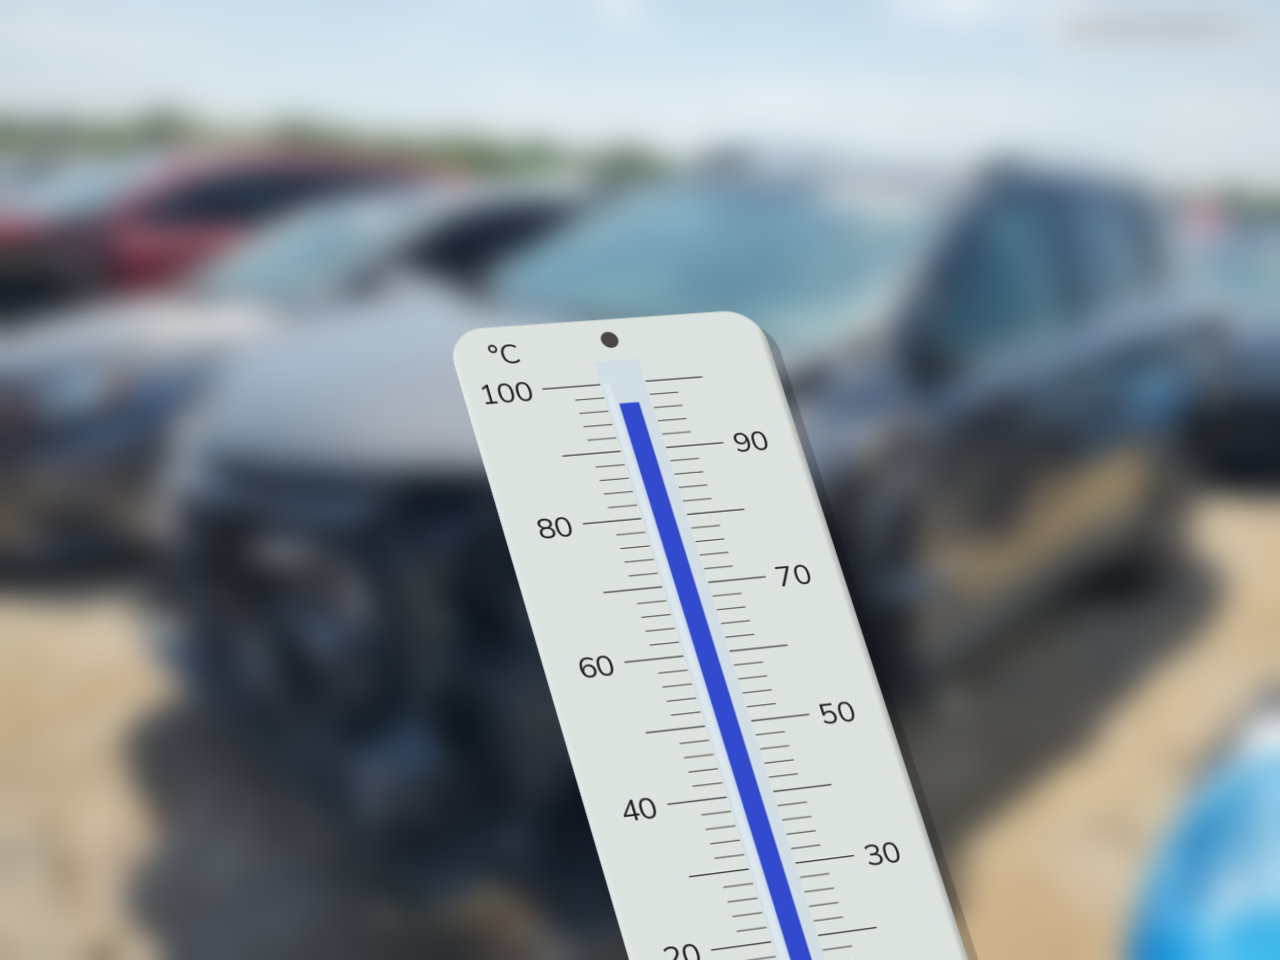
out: 97 °C
